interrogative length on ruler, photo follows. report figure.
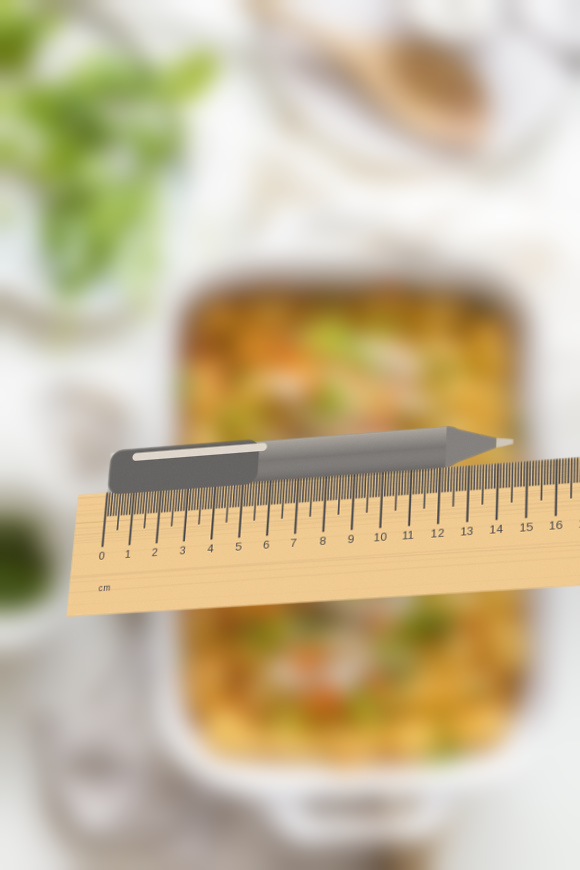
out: 14.5 cm
